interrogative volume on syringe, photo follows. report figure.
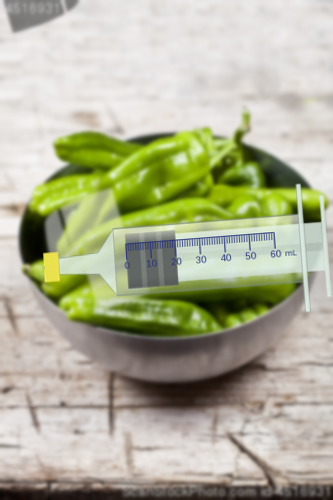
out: 0 mL
